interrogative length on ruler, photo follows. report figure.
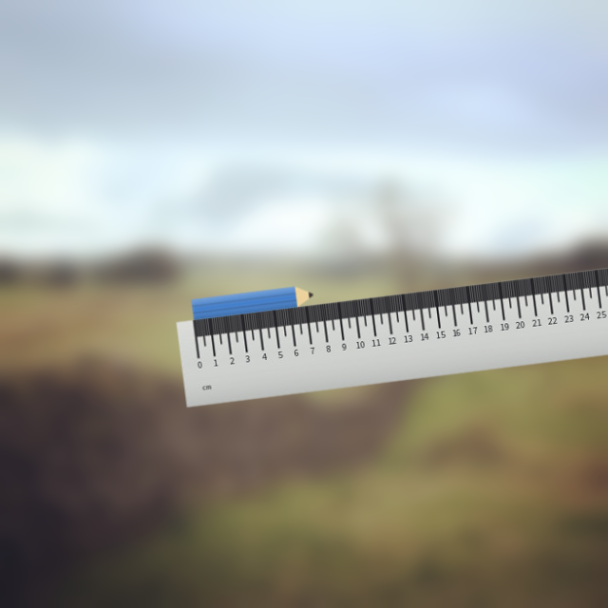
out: 7.5 cm
